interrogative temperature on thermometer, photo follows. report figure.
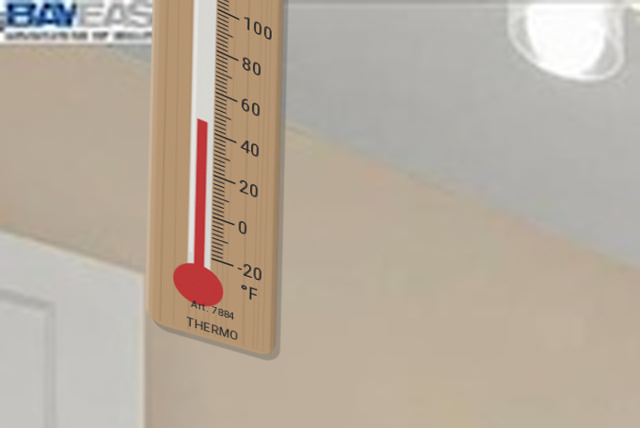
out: 44 °F
